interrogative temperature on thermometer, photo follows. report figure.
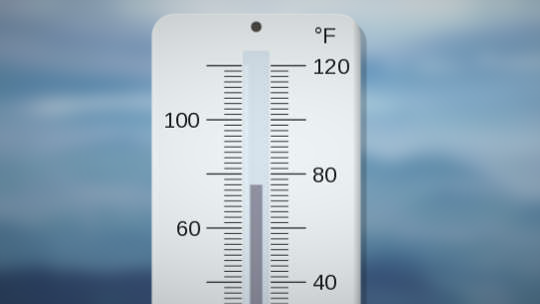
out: 76 °F
